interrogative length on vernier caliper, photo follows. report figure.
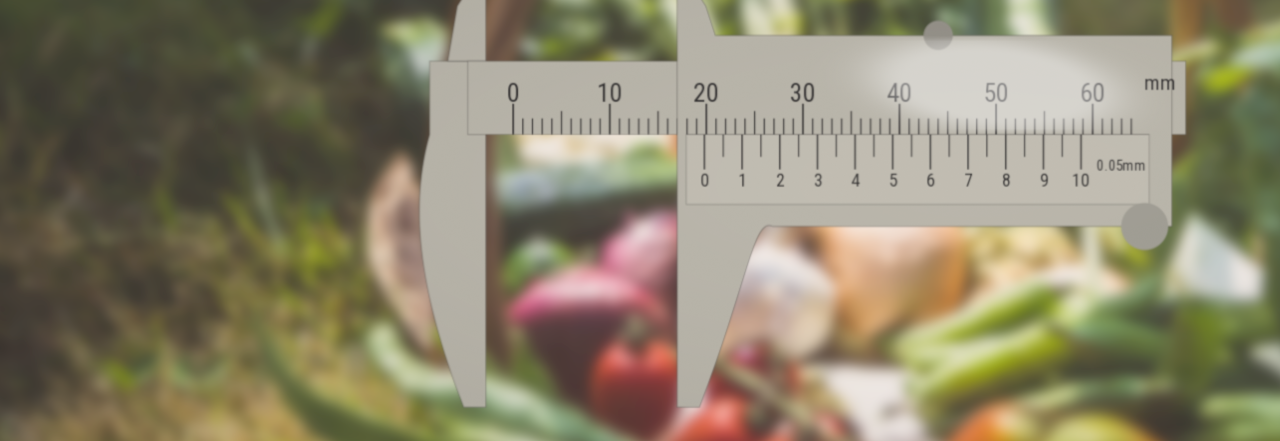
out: 19.8 mm
